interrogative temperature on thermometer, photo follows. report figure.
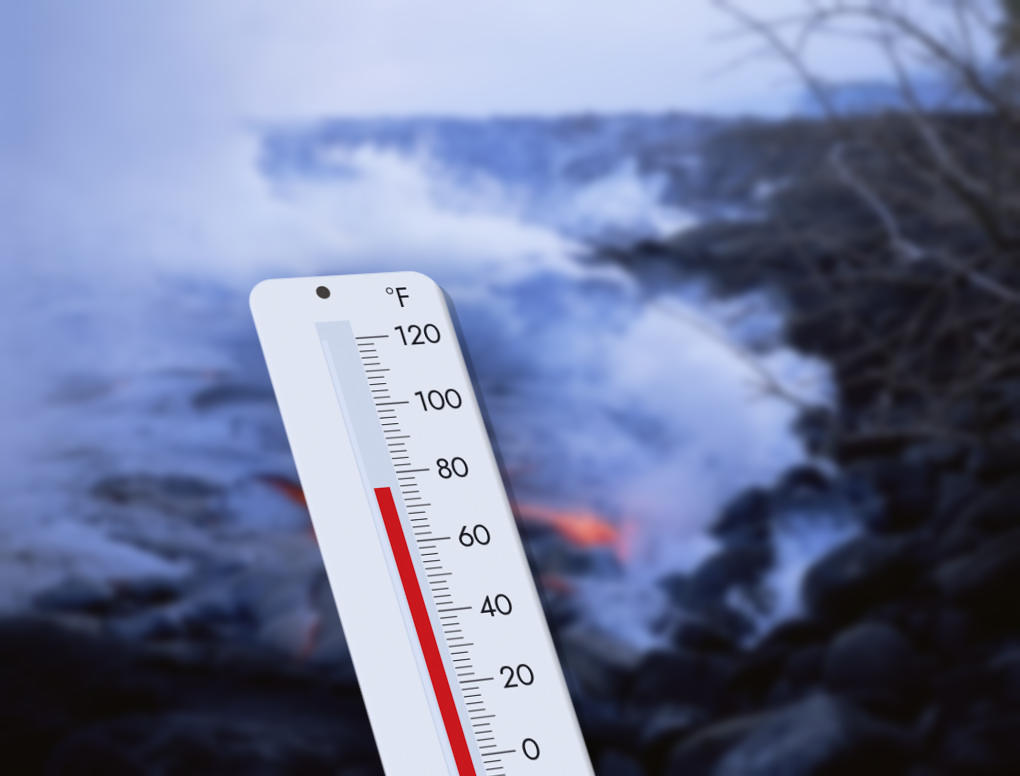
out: 76 °F
